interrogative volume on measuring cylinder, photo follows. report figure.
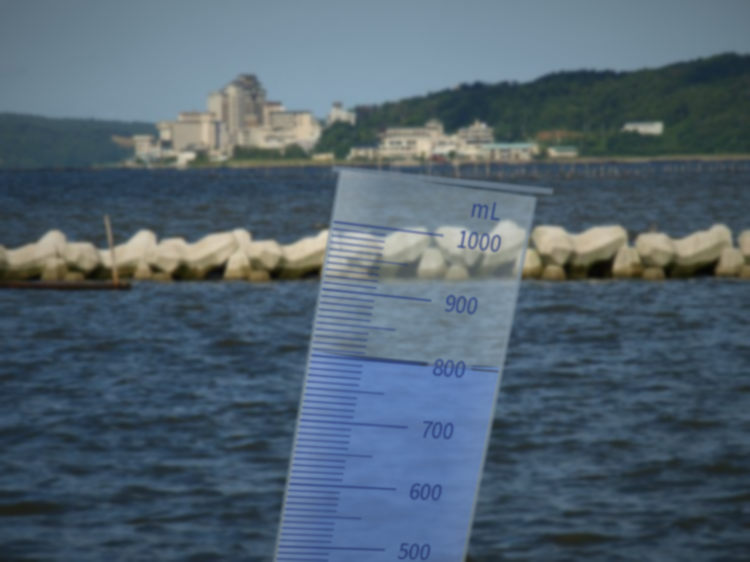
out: 800 mL
